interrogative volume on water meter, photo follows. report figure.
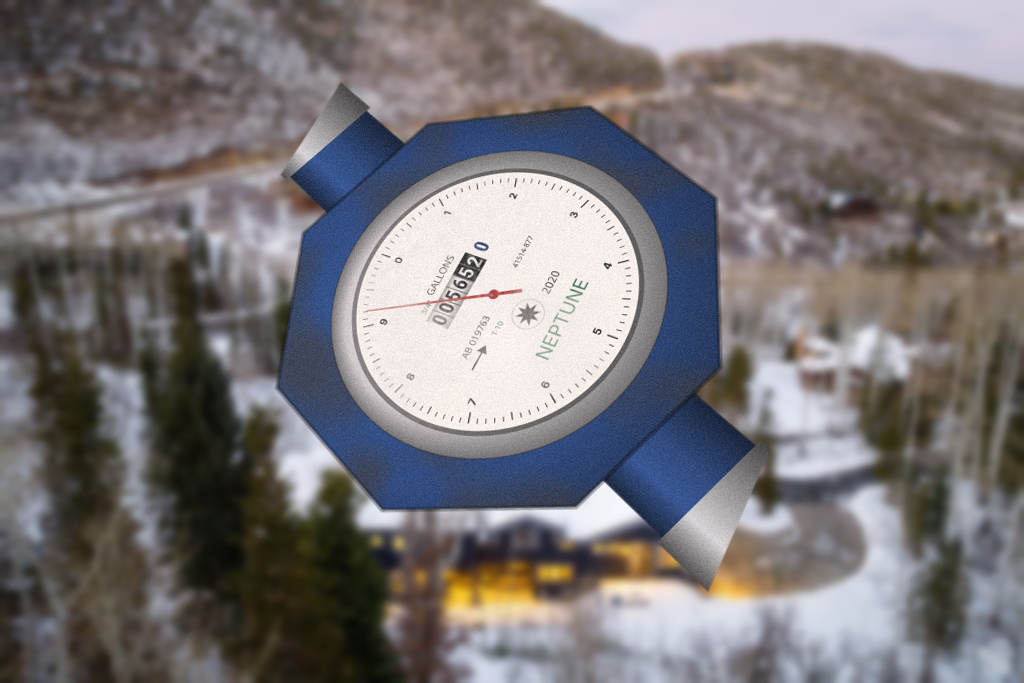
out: 56519.2 gal
